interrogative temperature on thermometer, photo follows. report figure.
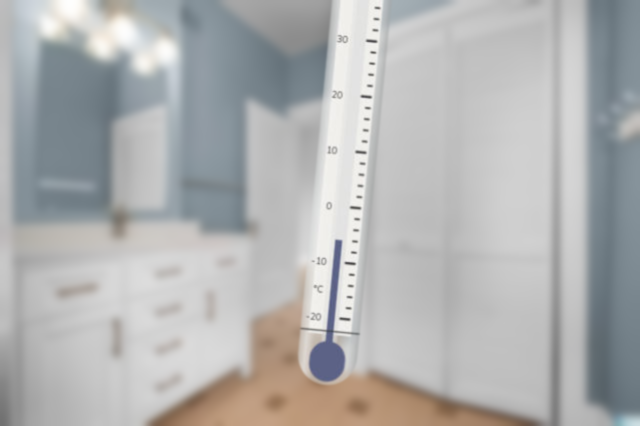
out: -6 °C
